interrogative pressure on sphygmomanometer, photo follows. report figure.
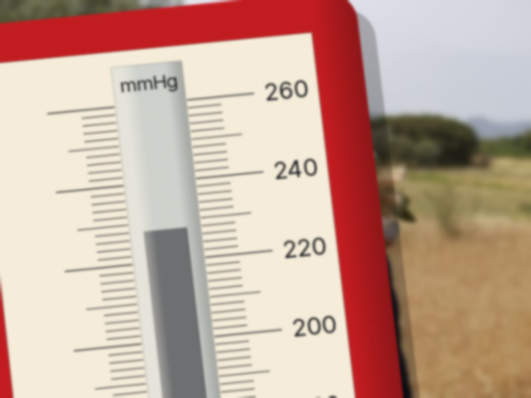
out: 228 mmHg
